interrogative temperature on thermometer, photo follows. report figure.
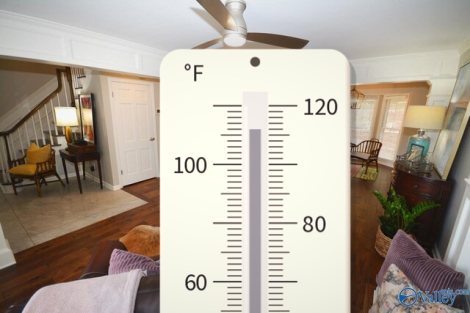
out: 112 °F
